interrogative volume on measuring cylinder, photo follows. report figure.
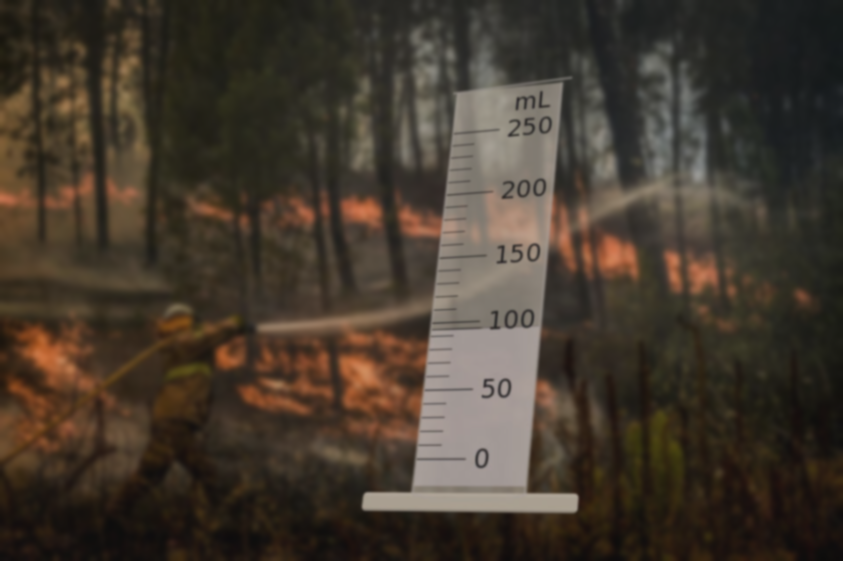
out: 95 mL
